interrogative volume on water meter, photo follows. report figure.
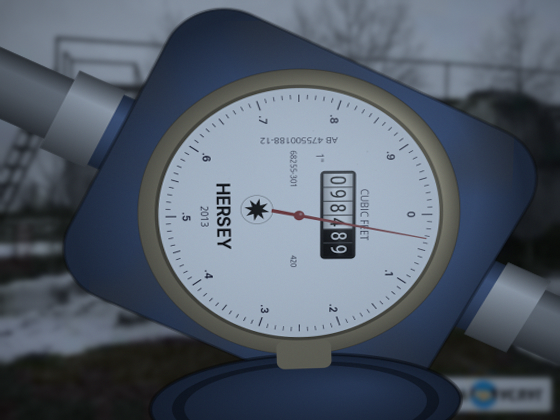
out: 98489.03 ft³
